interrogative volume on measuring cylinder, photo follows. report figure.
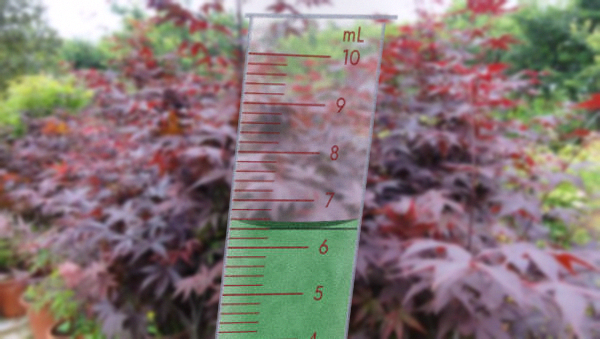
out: 6.4 mL
